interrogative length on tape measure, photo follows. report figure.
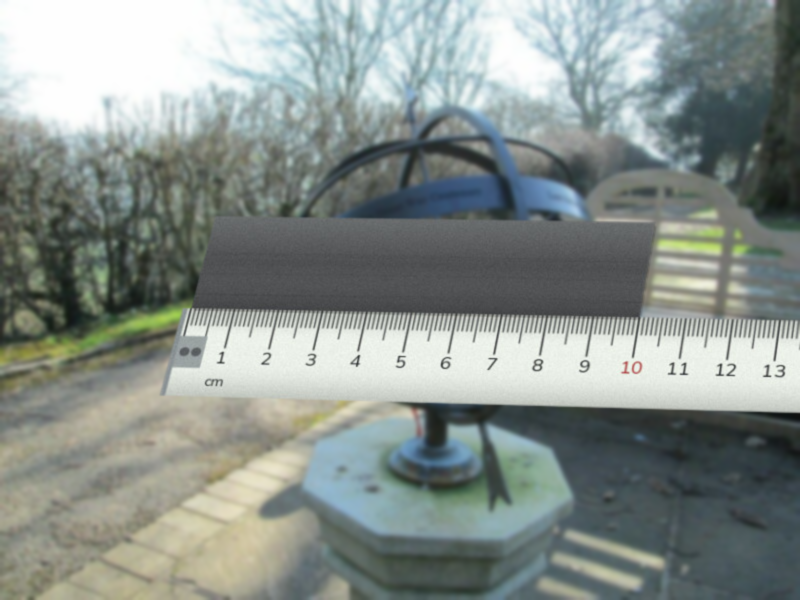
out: 10 cm
